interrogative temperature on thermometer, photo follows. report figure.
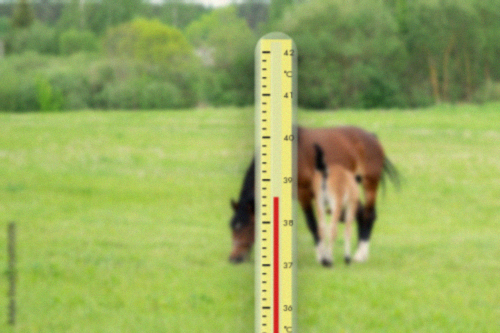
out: 38.6 °C
